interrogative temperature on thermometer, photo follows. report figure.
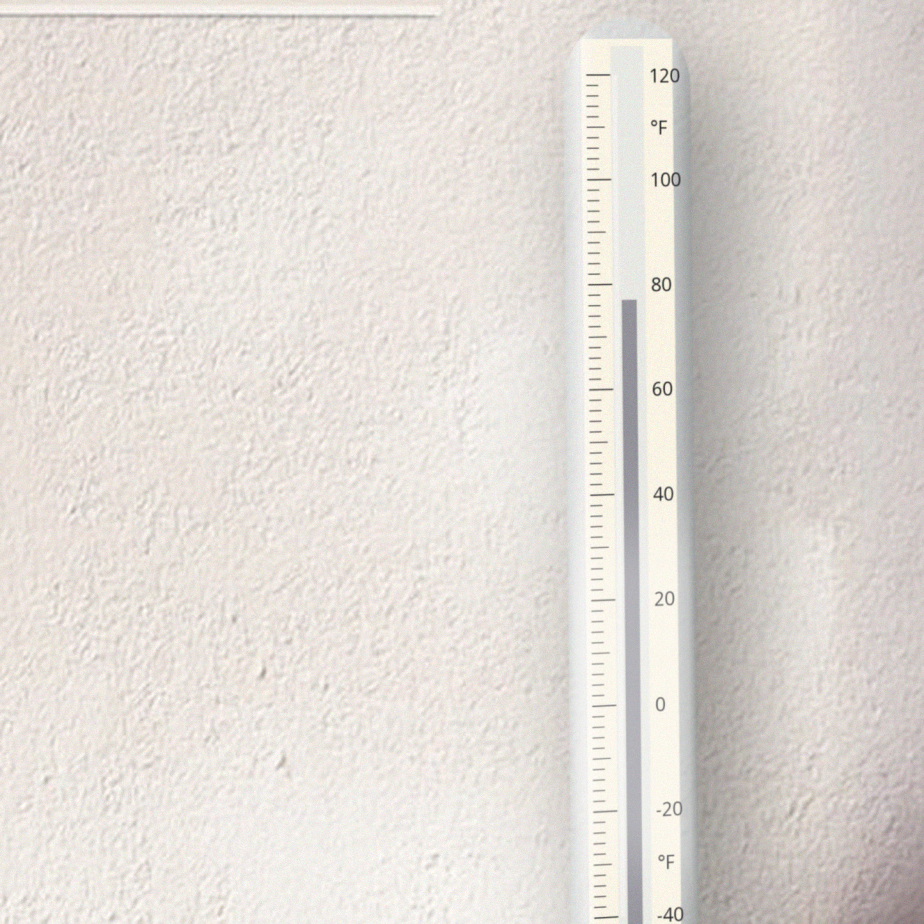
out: 77 °F
